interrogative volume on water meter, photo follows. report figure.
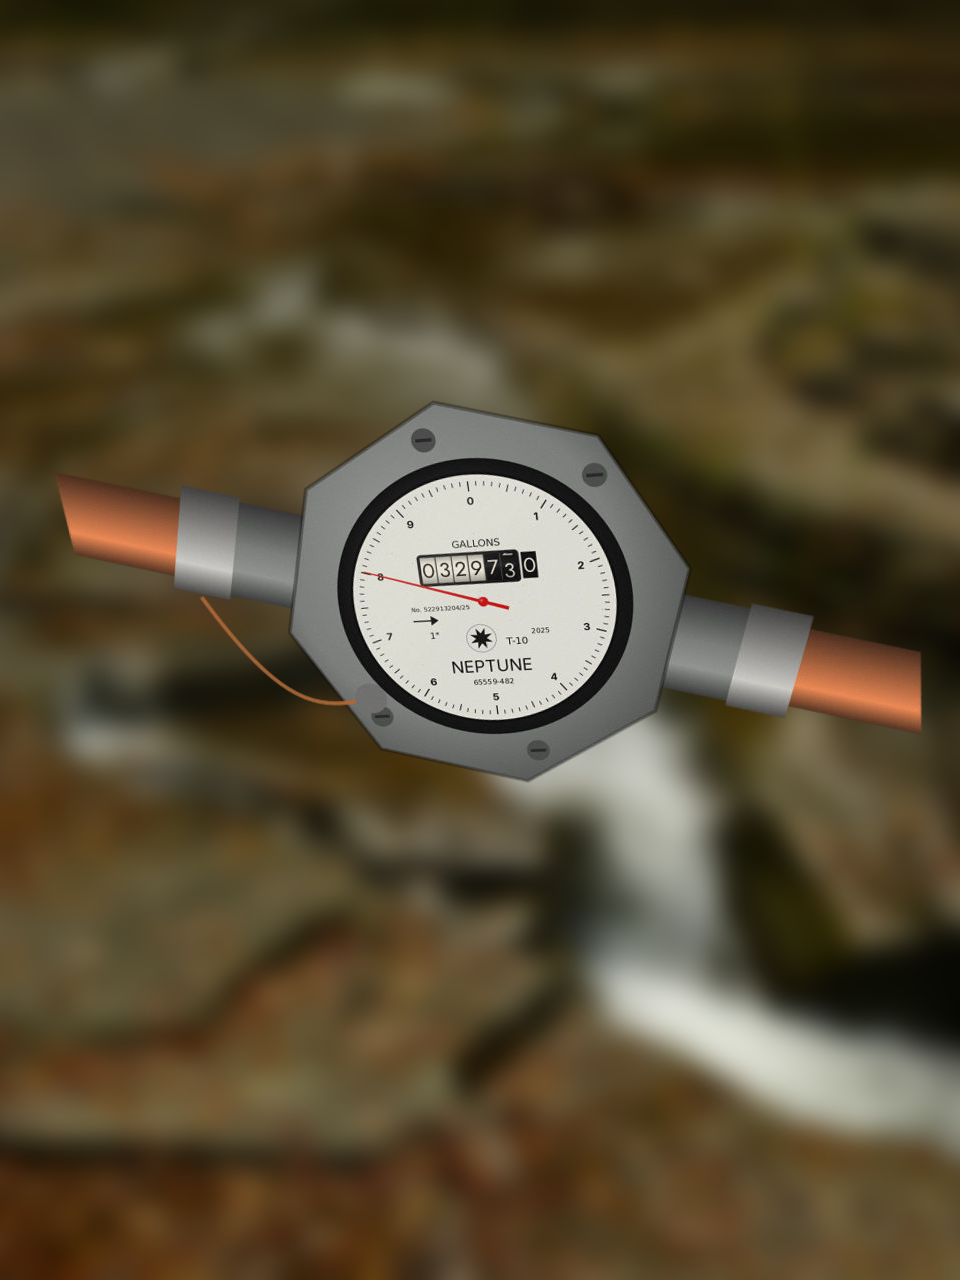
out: 329728.0 gal
